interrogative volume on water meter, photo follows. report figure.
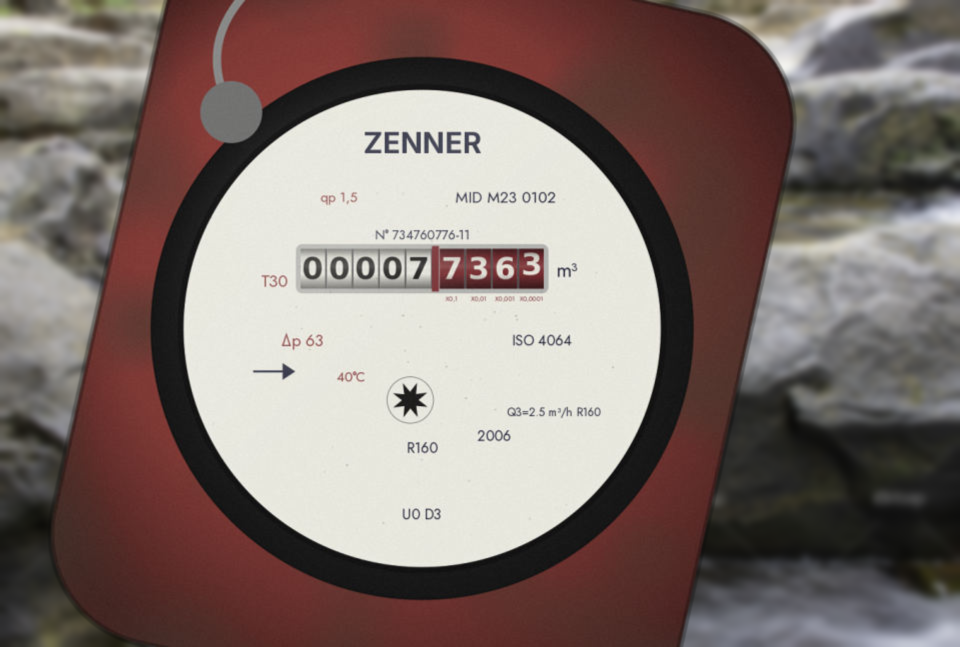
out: 7.7363 m³
